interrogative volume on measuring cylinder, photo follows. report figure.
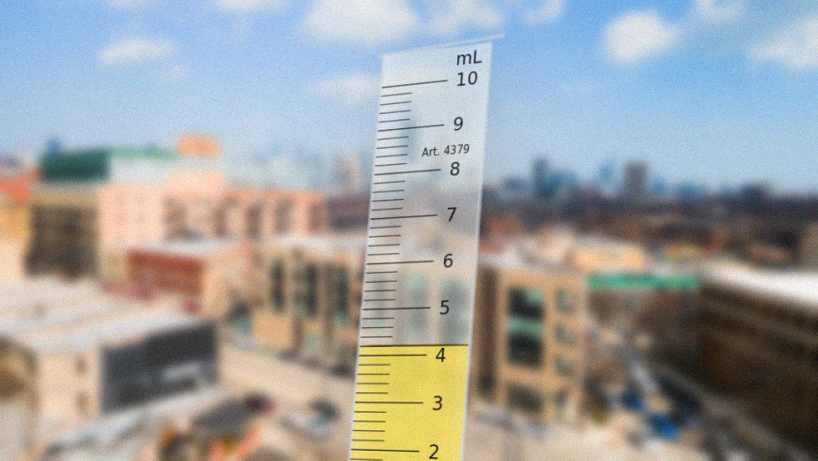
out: 4.2 mL
